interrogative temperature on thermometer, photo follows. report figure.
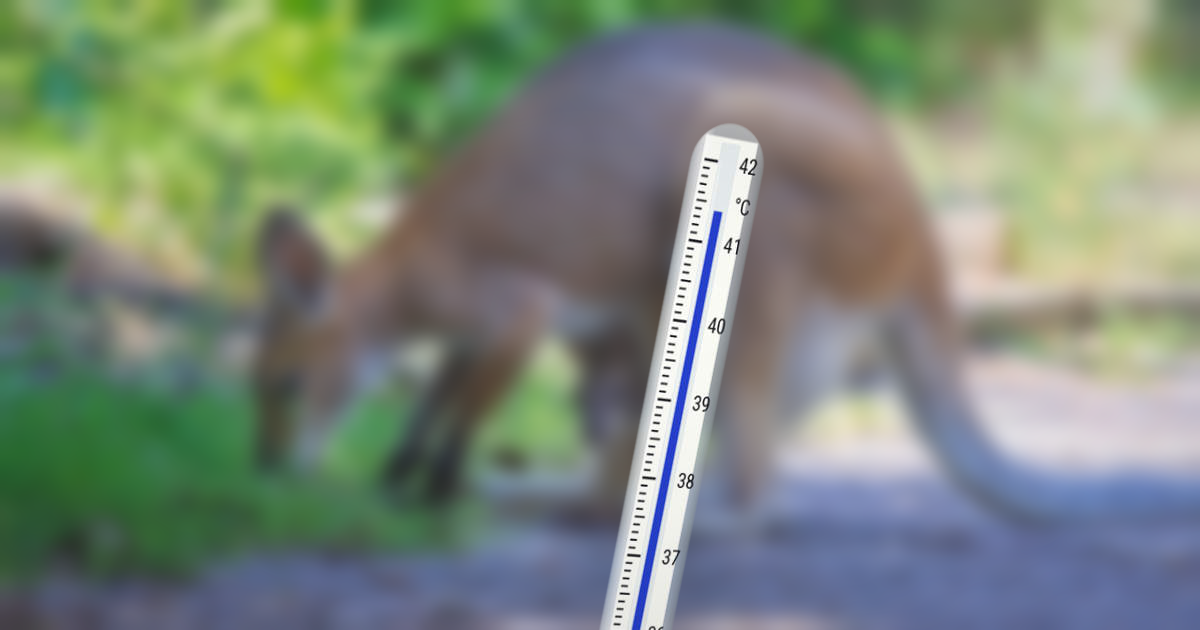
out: 41.4 °C
